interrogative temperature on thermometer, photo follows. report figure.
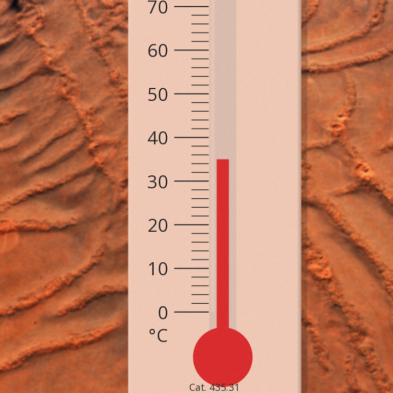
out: 35 °C
